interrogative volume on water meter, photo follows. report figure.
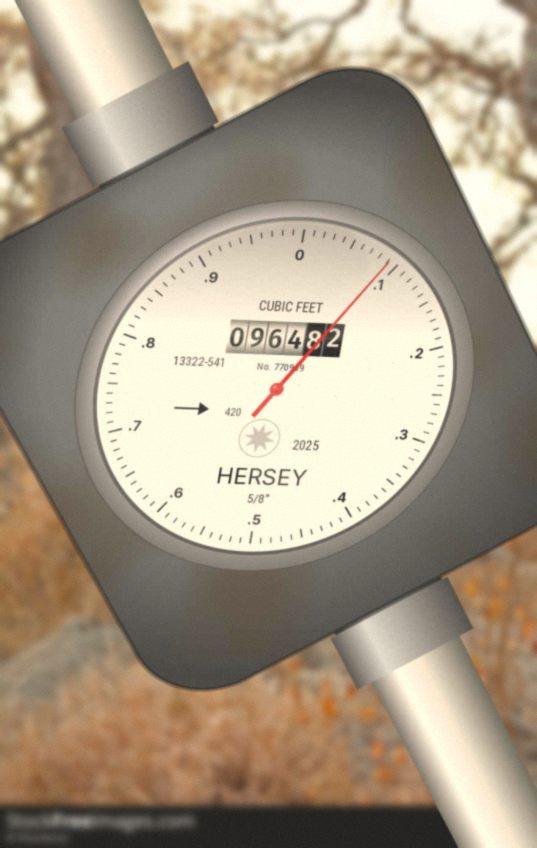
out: 96482.09 ft³
